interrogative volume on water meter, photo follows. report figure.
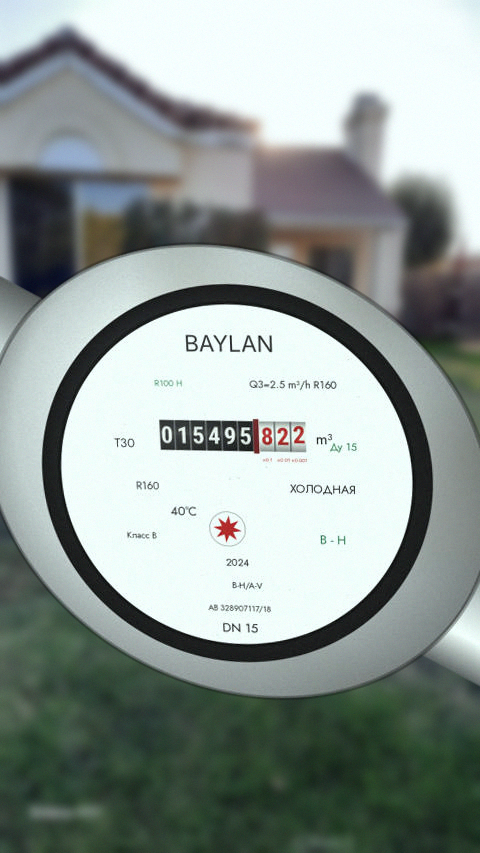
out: 15495.822 m³
